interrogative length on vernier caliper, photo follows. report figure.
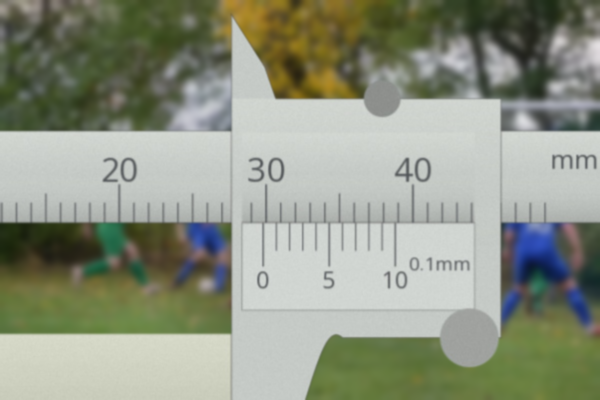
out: 29.8 mm
